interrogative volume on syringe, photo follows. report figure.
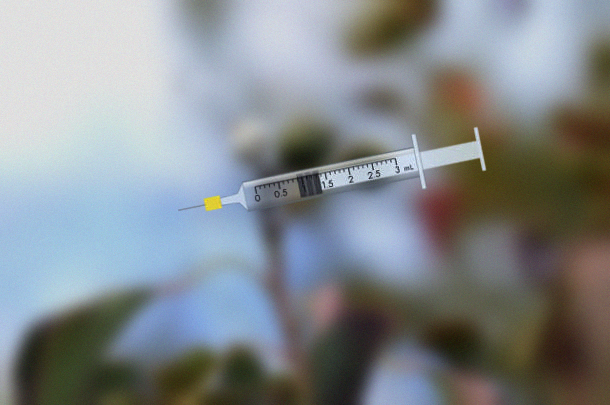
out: 0.9 mL
